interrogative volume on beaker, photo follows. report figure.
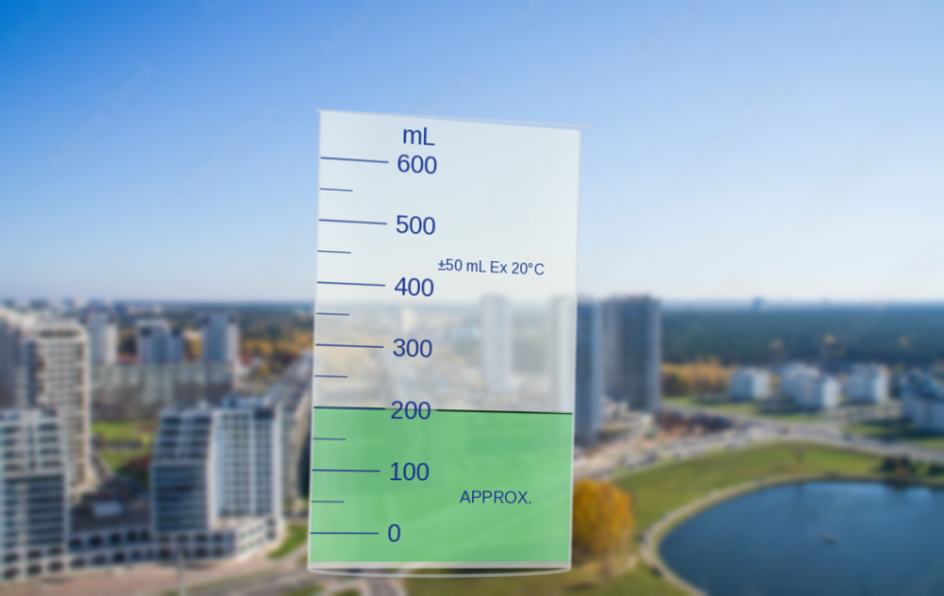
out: 200 mL
